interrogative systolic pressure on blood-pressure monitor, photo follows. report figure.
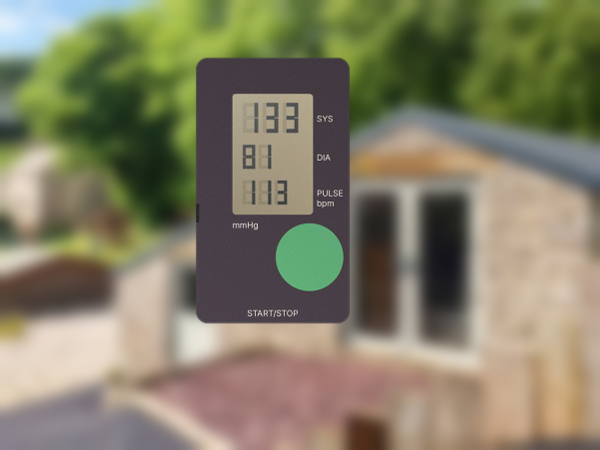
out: 133 mmHg
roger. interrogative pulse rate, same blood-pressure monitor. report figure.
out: 113 bpm
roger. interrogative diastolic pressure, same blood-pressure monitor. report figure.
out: 81 mmHg
